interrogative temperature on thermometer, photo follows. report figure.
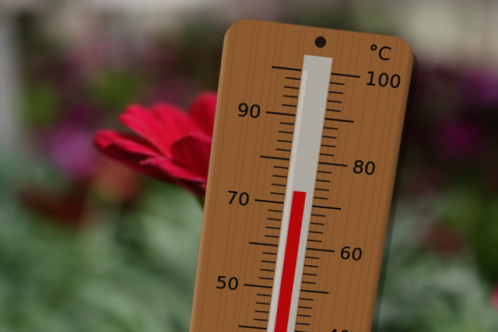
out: 73 °C
